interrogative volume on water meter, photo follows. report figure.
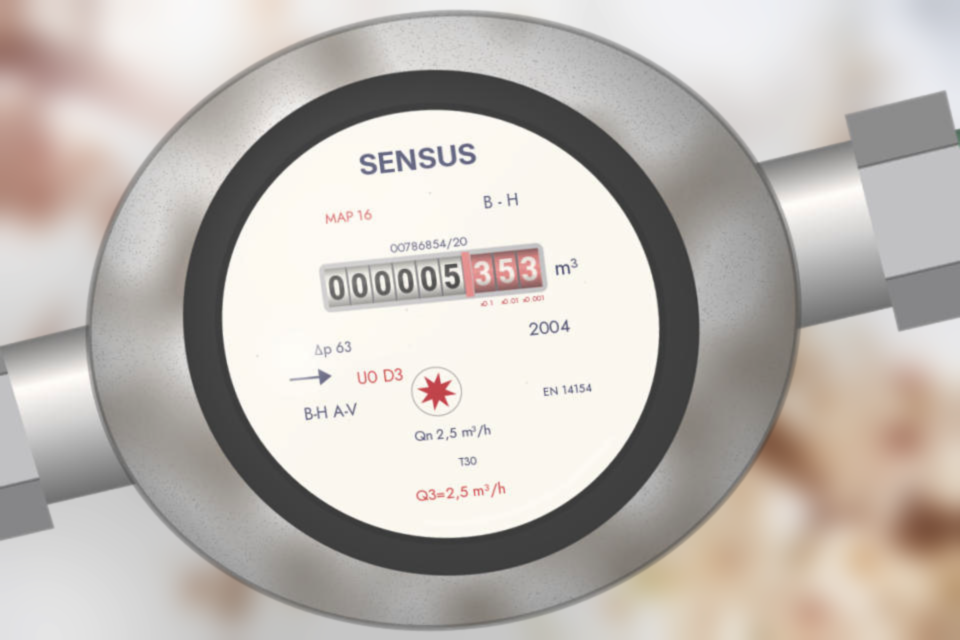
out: 5.353 m³
